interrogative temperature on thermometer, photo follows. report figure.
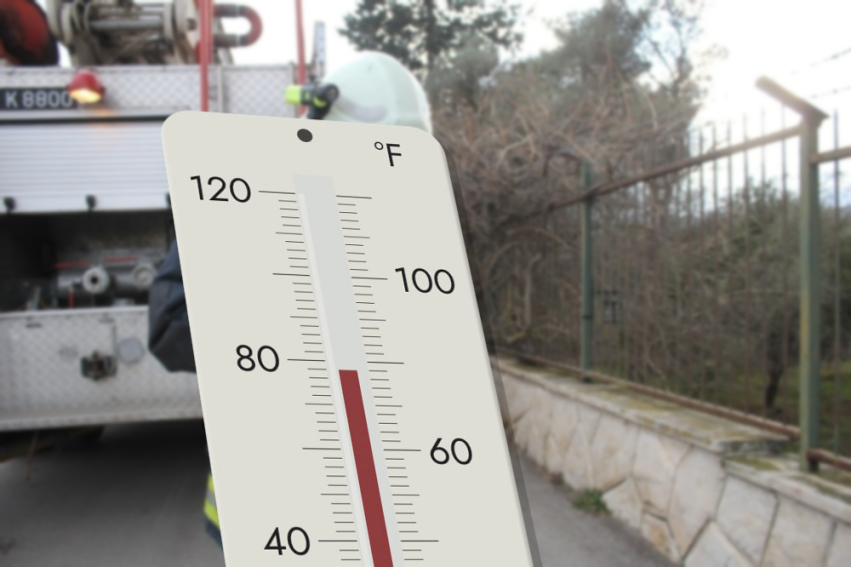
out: 78 °F
